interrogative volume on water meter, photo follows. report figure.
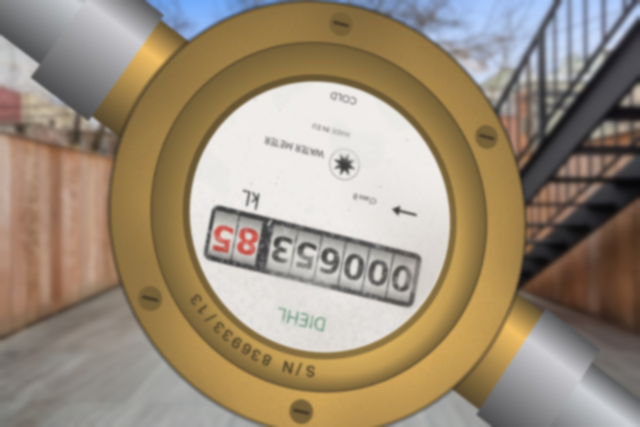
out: 653.85 kL
